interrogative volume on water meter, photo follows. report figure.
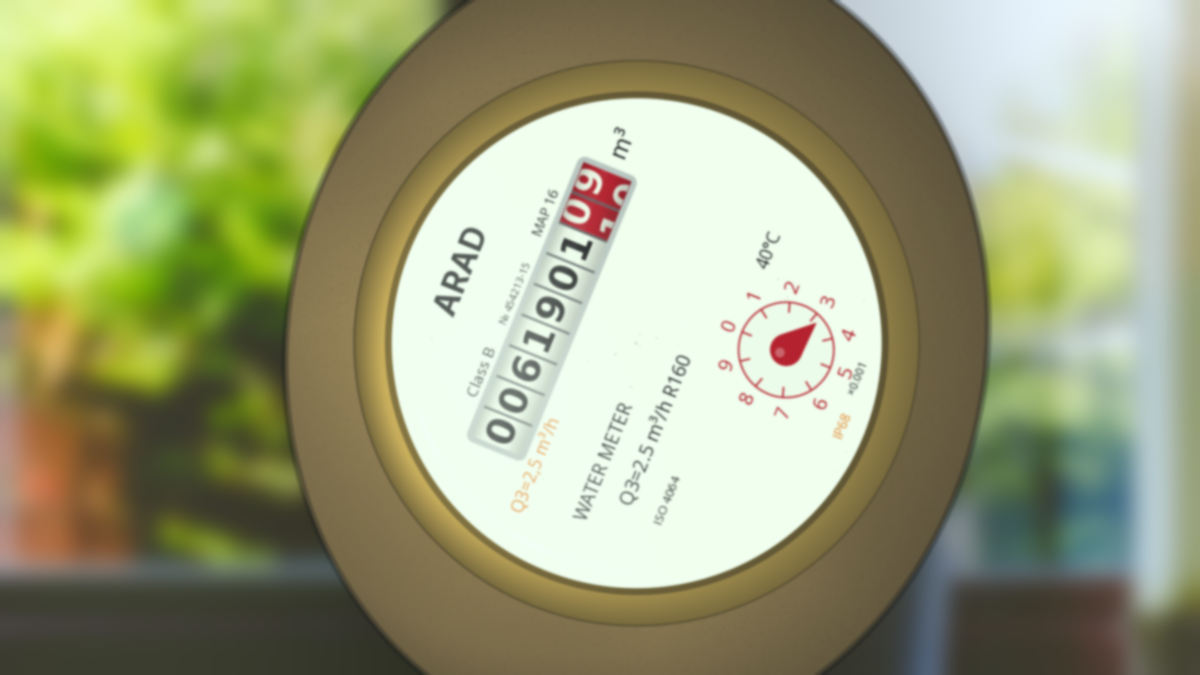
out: 61901.093 m³
